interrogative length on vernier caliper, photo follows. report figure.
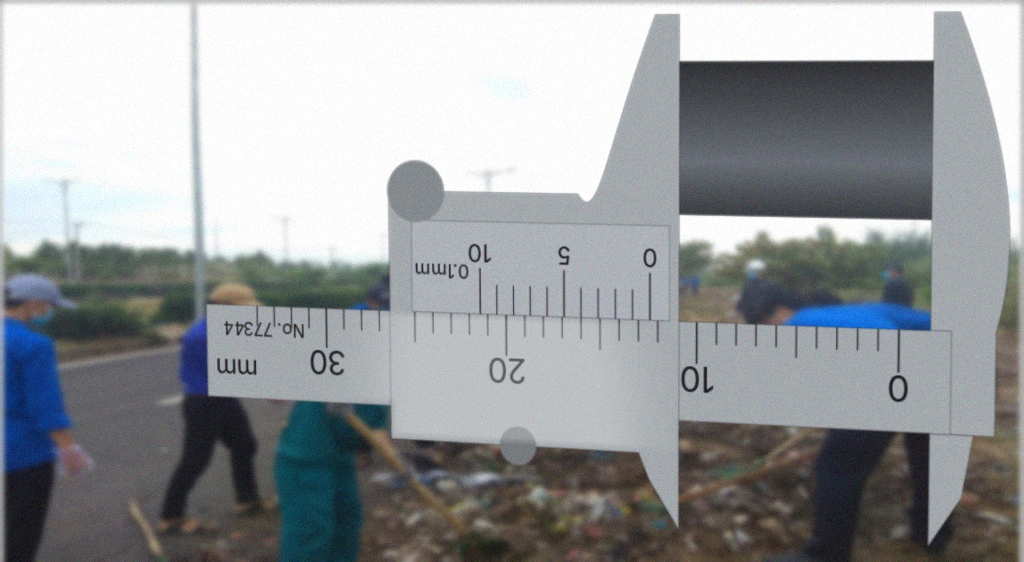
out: 12.4 mm
